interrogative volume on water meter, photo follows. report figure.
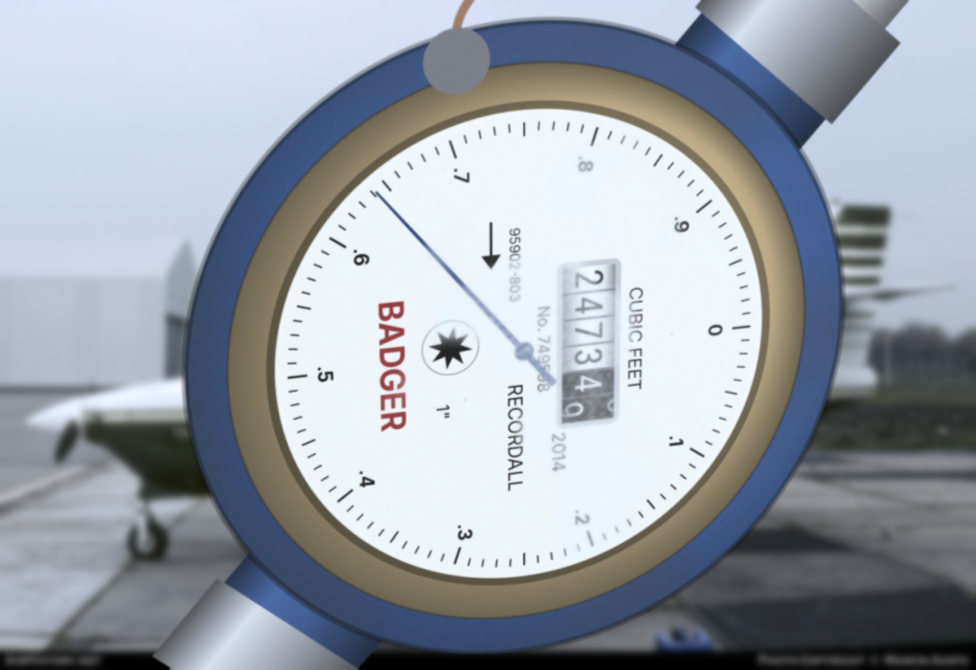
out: 247348.64 ft³
